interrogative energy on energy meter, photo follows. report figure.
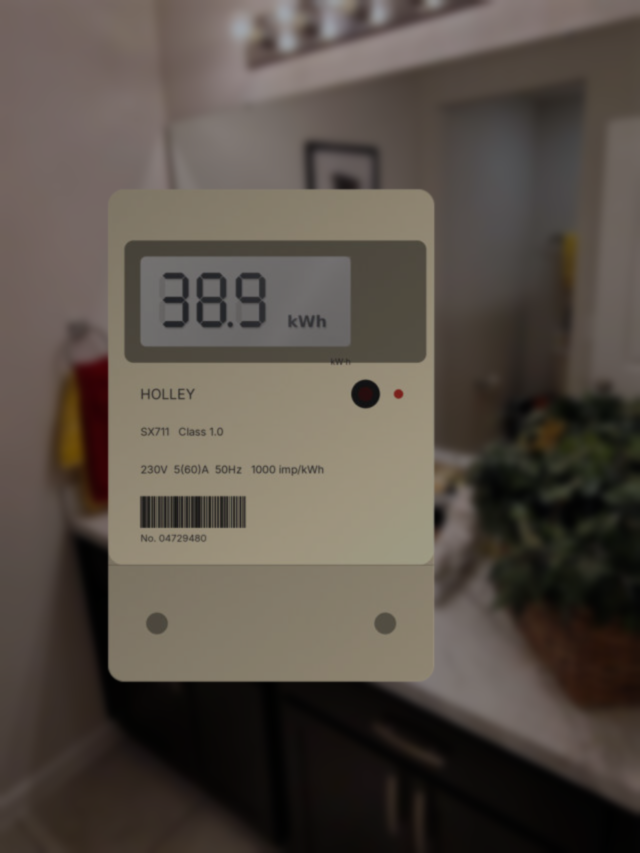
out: 38.9 kWh
